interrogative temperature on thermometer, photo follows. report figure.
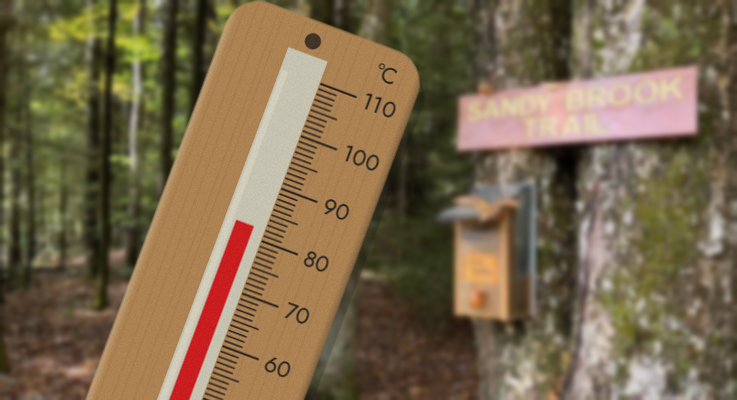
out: 82 °C
